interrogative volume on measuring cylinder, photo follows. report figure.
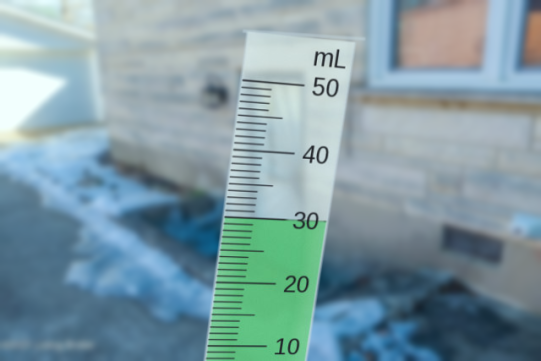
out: 30 mL
